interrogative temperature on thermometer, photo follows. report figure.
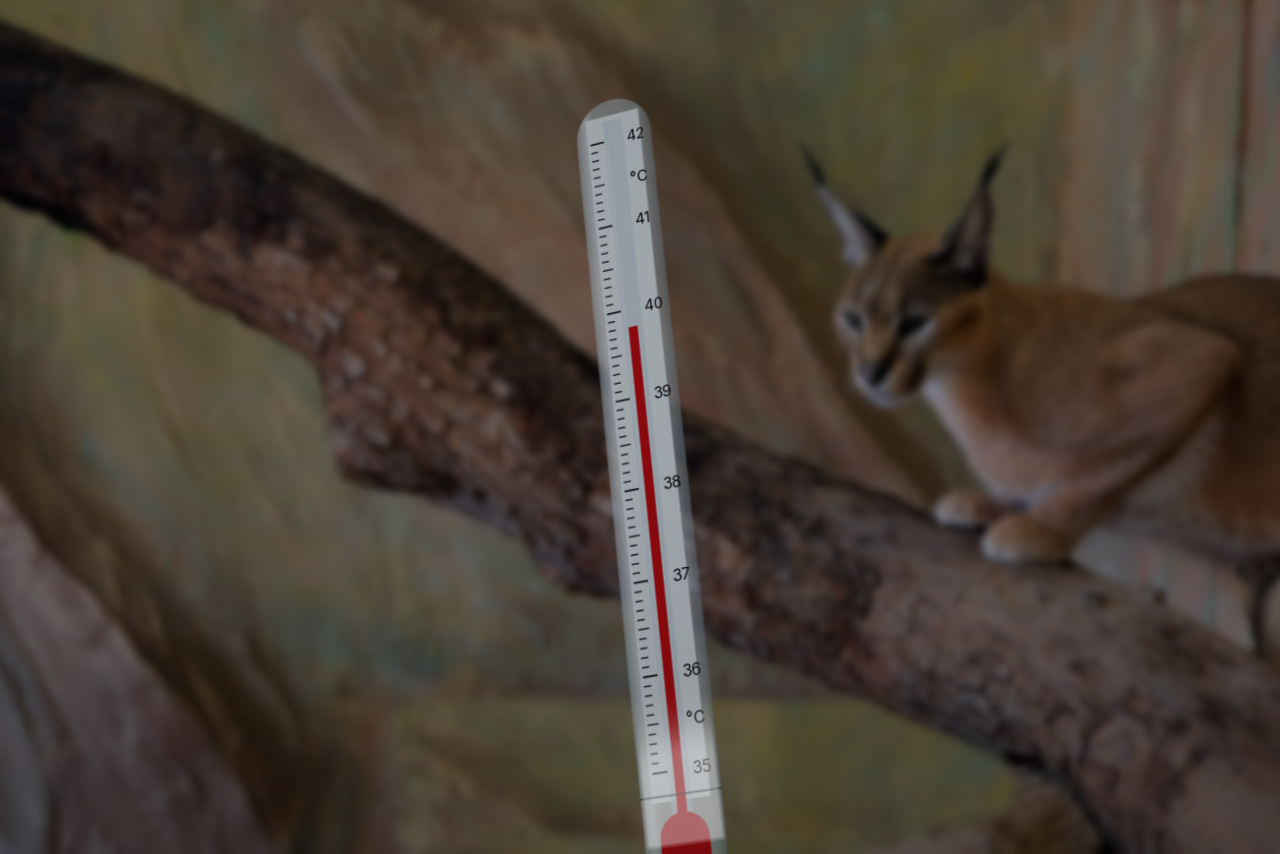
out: 39.8 °C
